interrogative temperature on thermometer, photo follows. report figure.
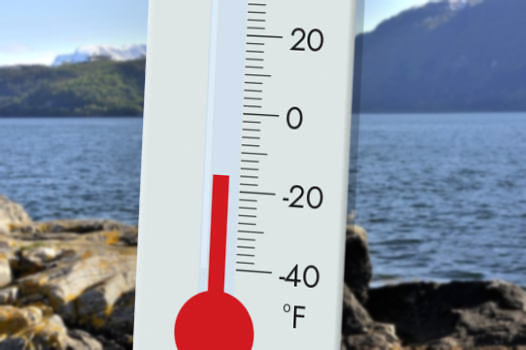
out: -16 °F
